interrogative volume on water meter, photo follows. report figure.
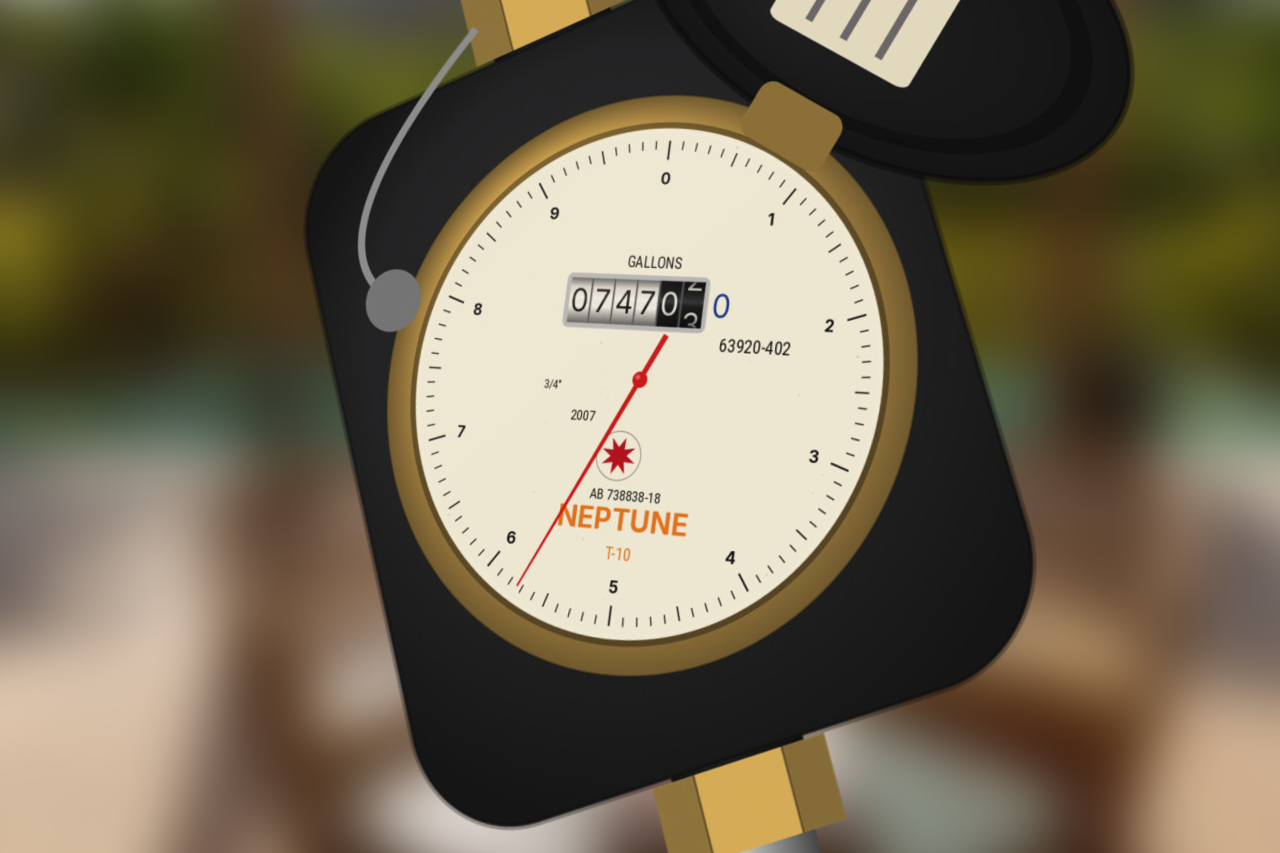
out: 747025.7 gal
